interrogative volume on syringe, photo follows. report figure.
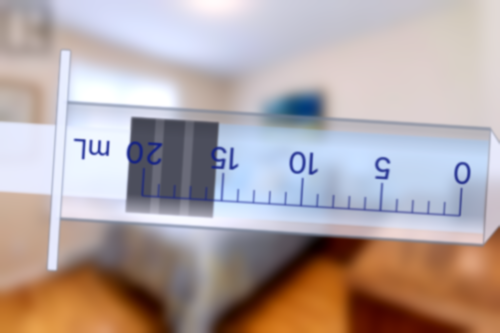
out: 15.5 mL
